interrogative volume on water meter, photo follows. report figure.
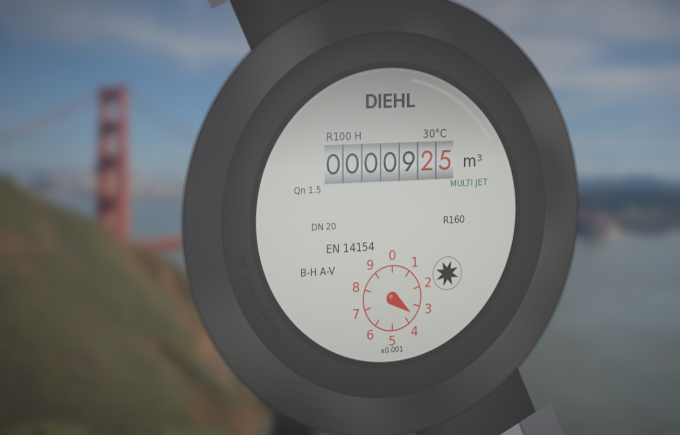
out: 9.253 m³
